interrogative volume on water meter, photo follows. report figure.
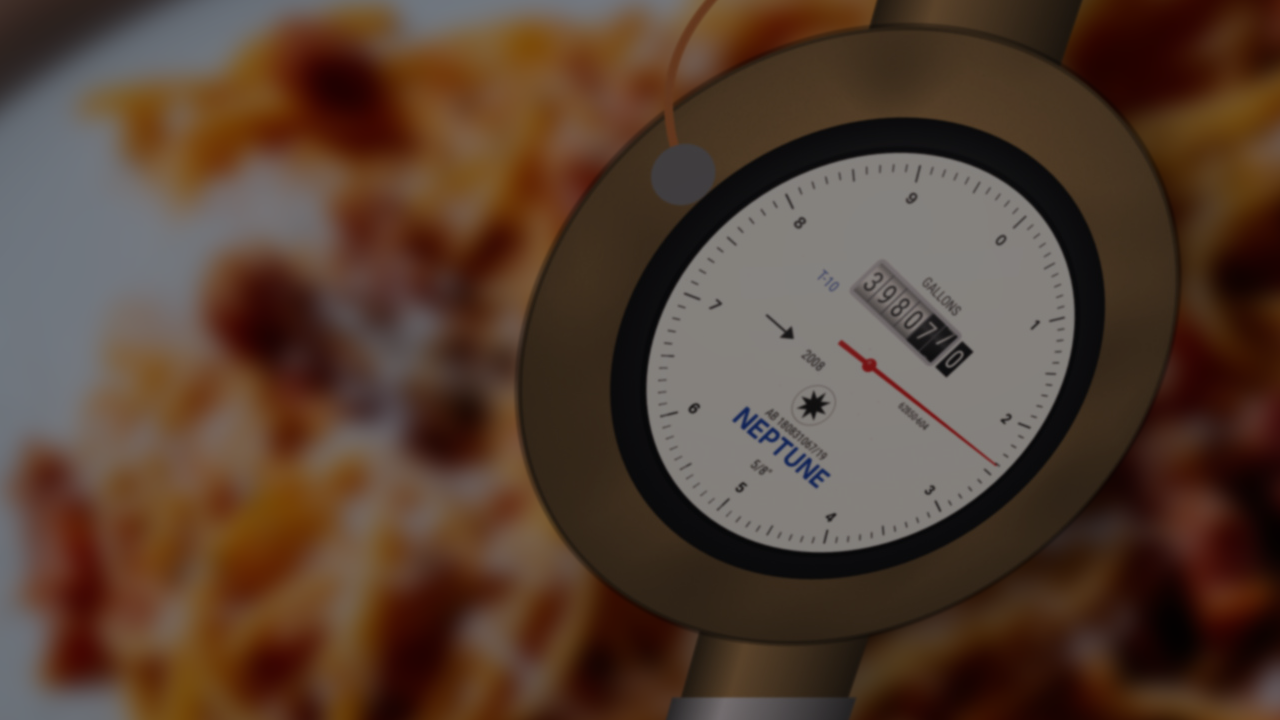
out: 3980772.4 gal
